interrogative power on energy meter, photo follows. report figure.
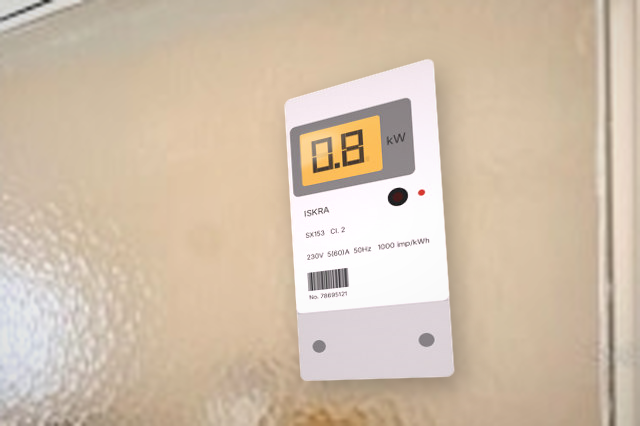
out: 0.8 kW
